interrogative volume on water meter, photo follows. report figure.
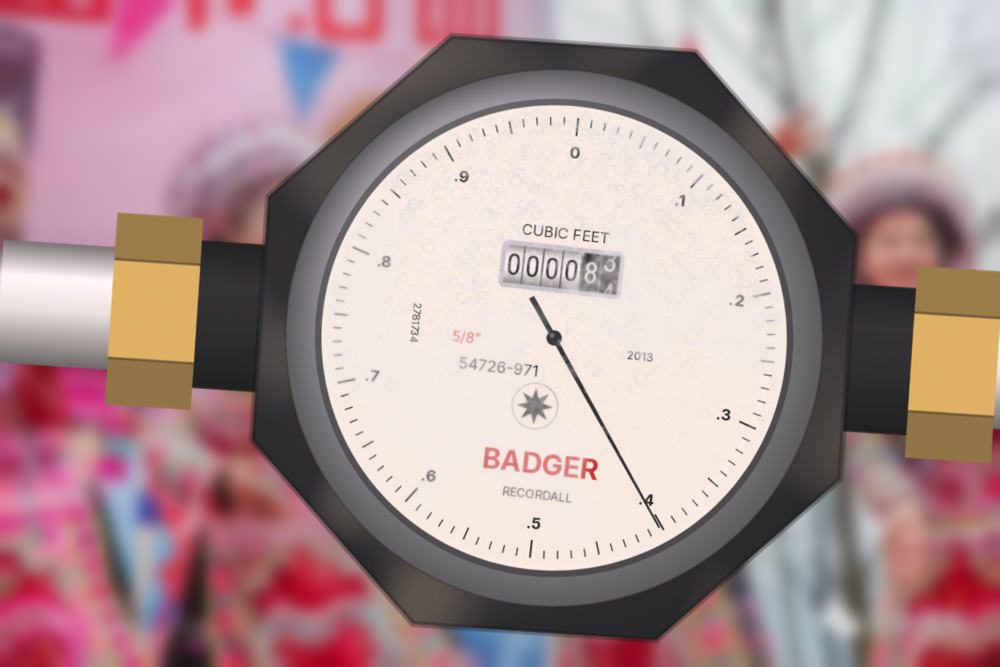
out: 83.40 ft³
